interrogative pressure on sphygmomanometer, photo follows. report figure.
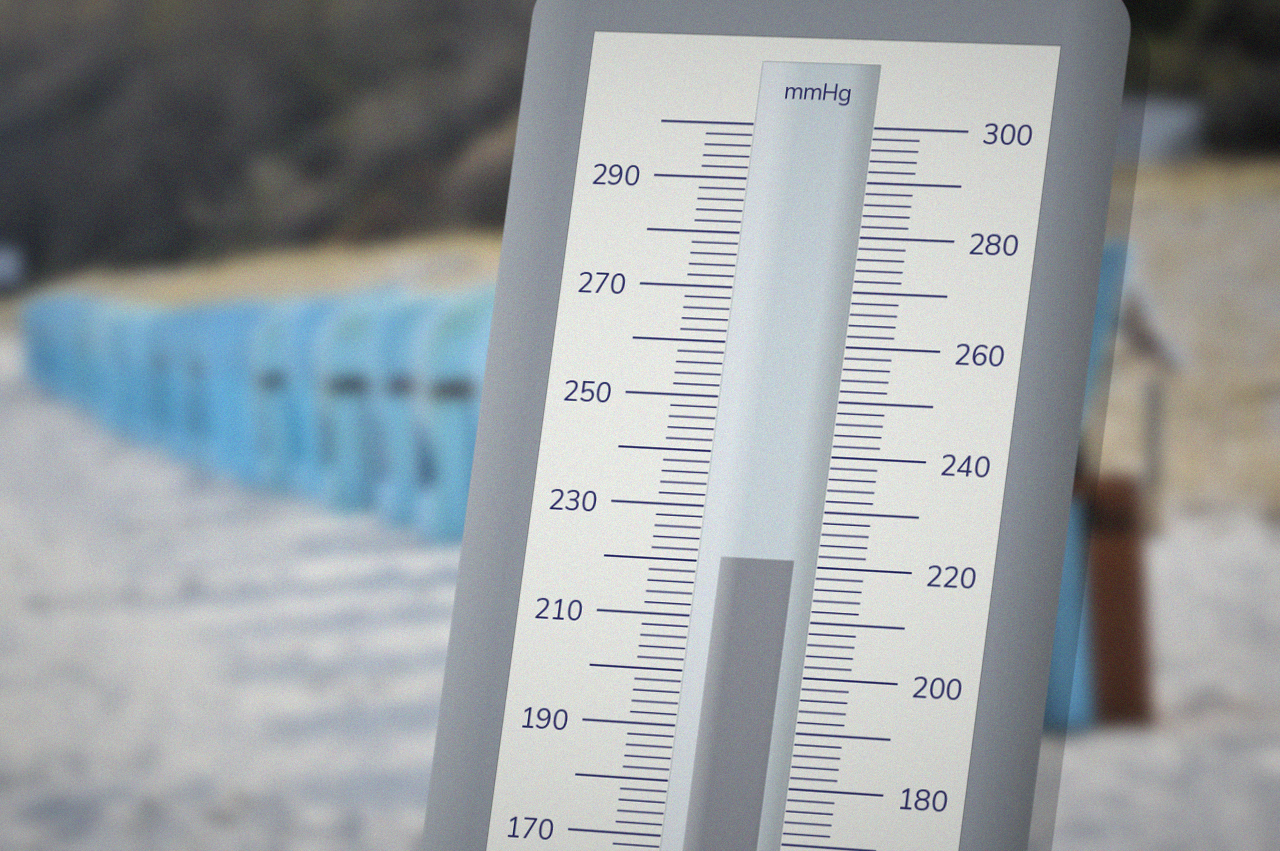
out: 221 mmHg
